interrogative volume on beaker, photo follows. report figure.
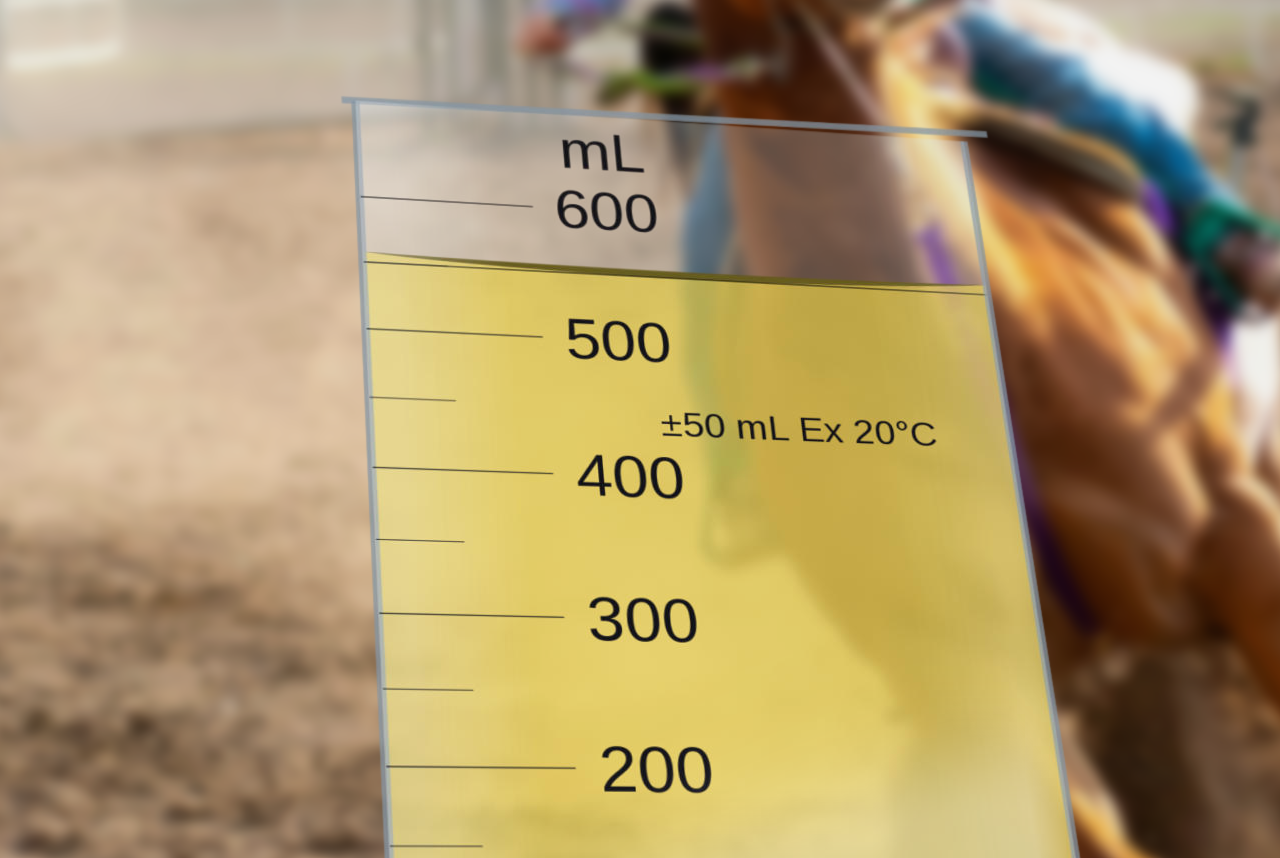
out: 550 mL
